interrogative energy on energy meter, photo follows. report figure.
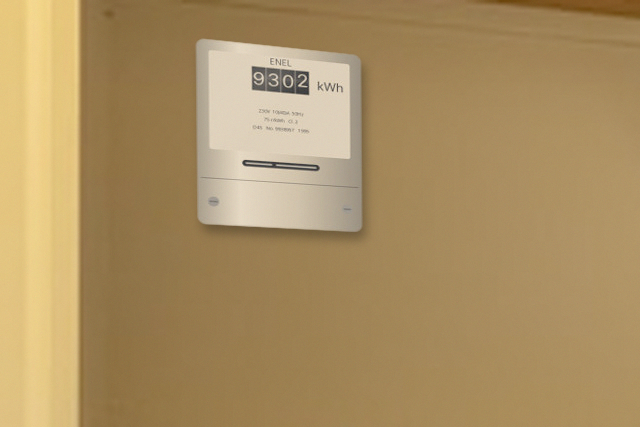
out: 9302 kWh
